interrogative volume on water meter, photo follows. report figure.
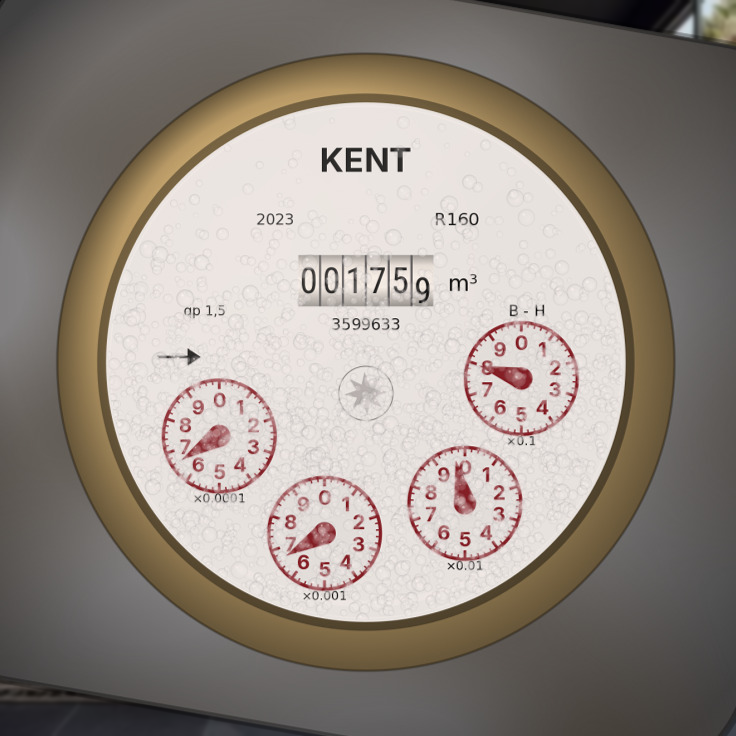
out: 1758.7966 m³
